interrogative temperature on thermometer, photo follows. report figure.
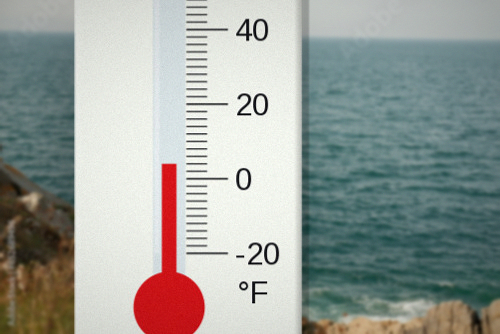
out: 4 °F
